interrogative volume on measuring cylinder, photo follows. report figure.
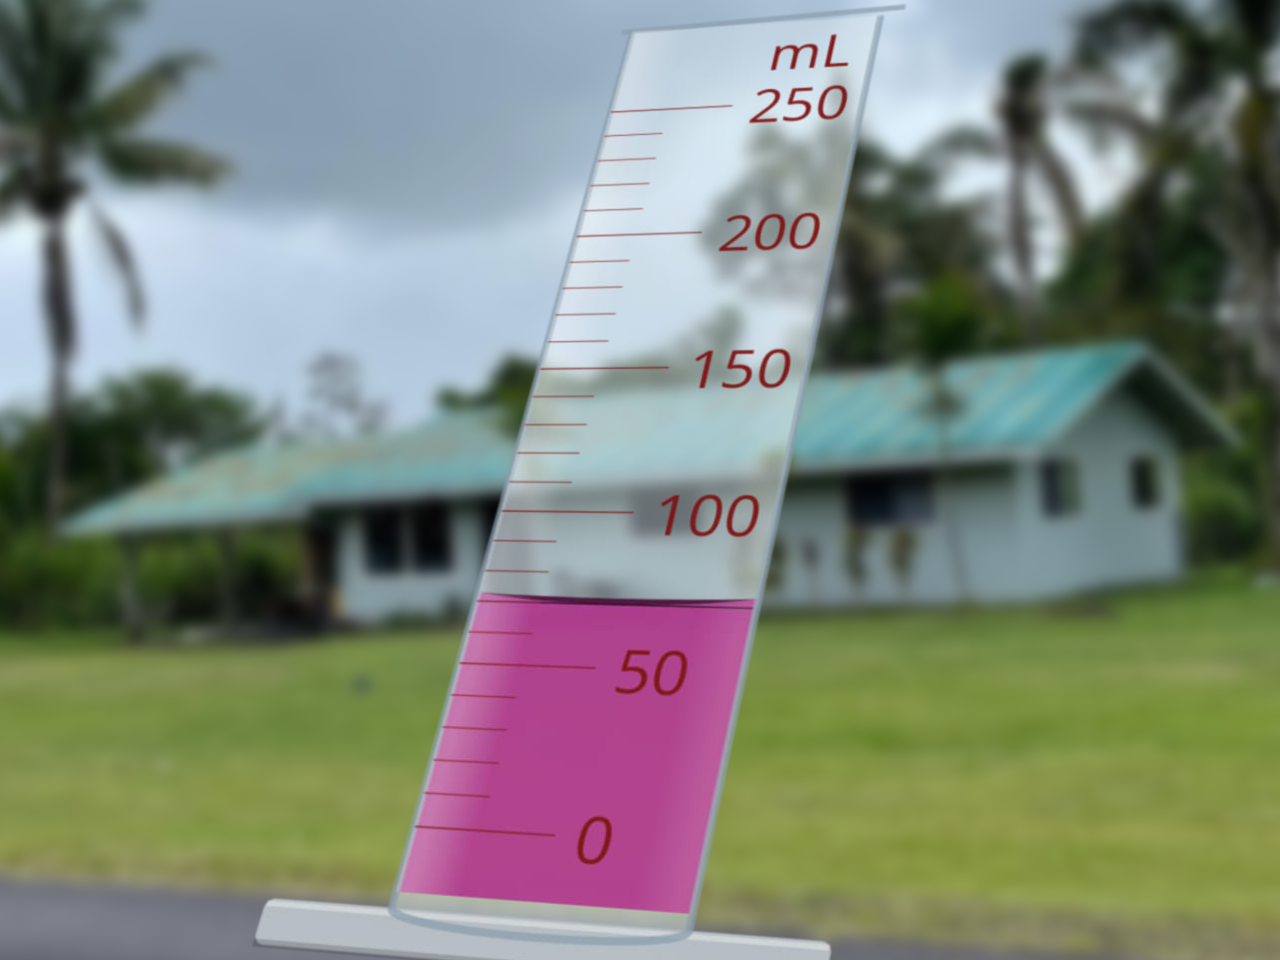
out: 70 mL
